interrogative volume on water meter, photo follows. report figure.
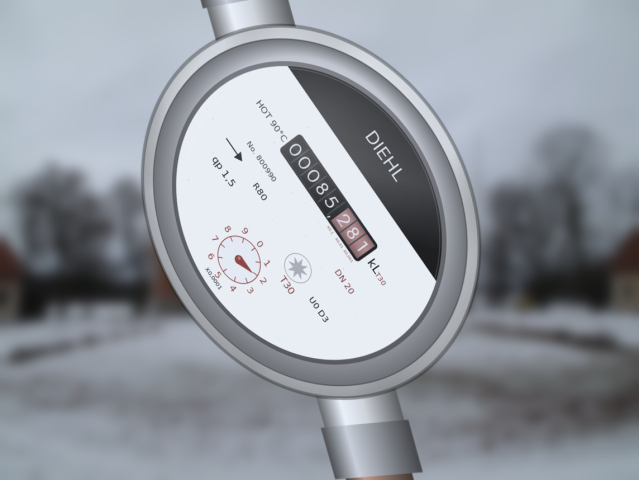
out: 85.2812 kL
